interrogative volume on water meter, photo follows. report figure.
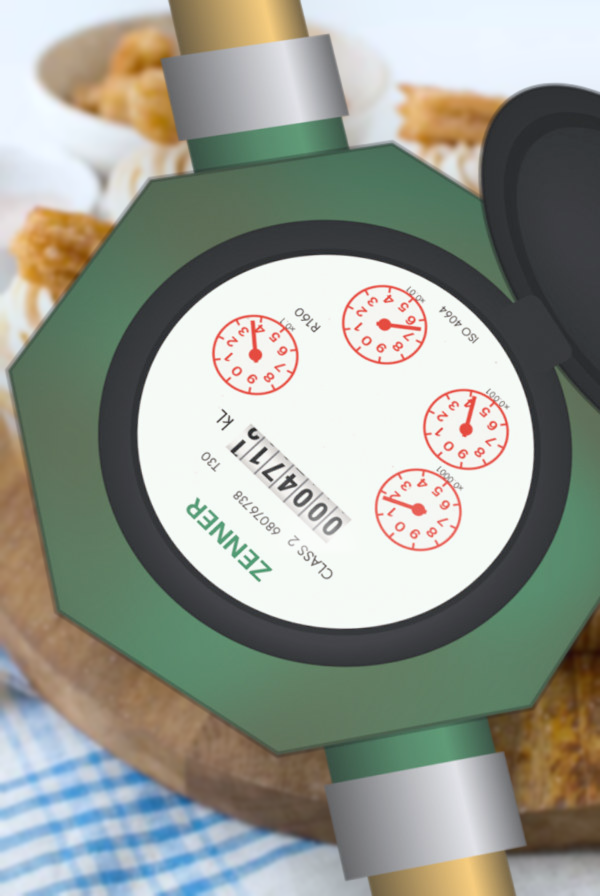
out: 4711.3641 kL
